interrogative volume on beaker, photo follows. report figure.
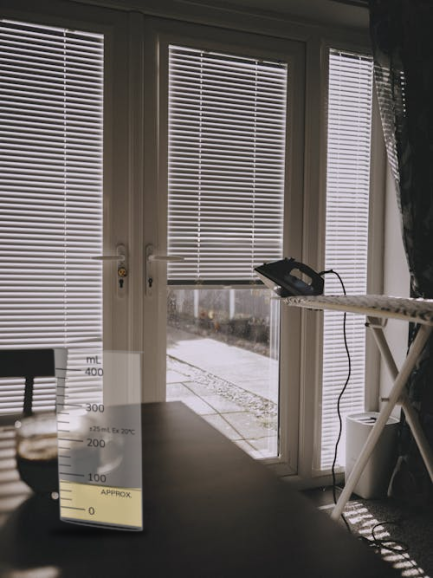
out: 75 mL
